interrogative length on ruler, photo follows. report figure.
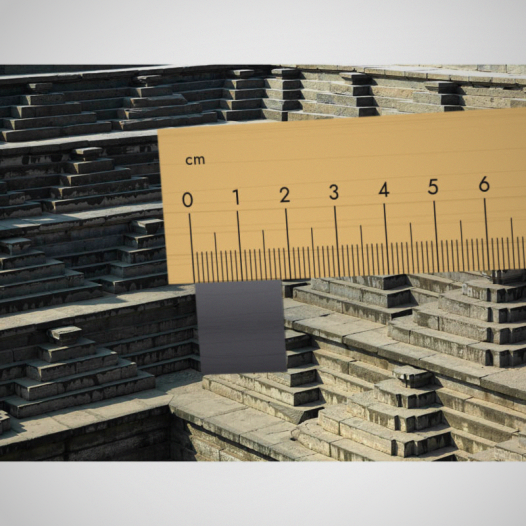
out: 1.8 cm
